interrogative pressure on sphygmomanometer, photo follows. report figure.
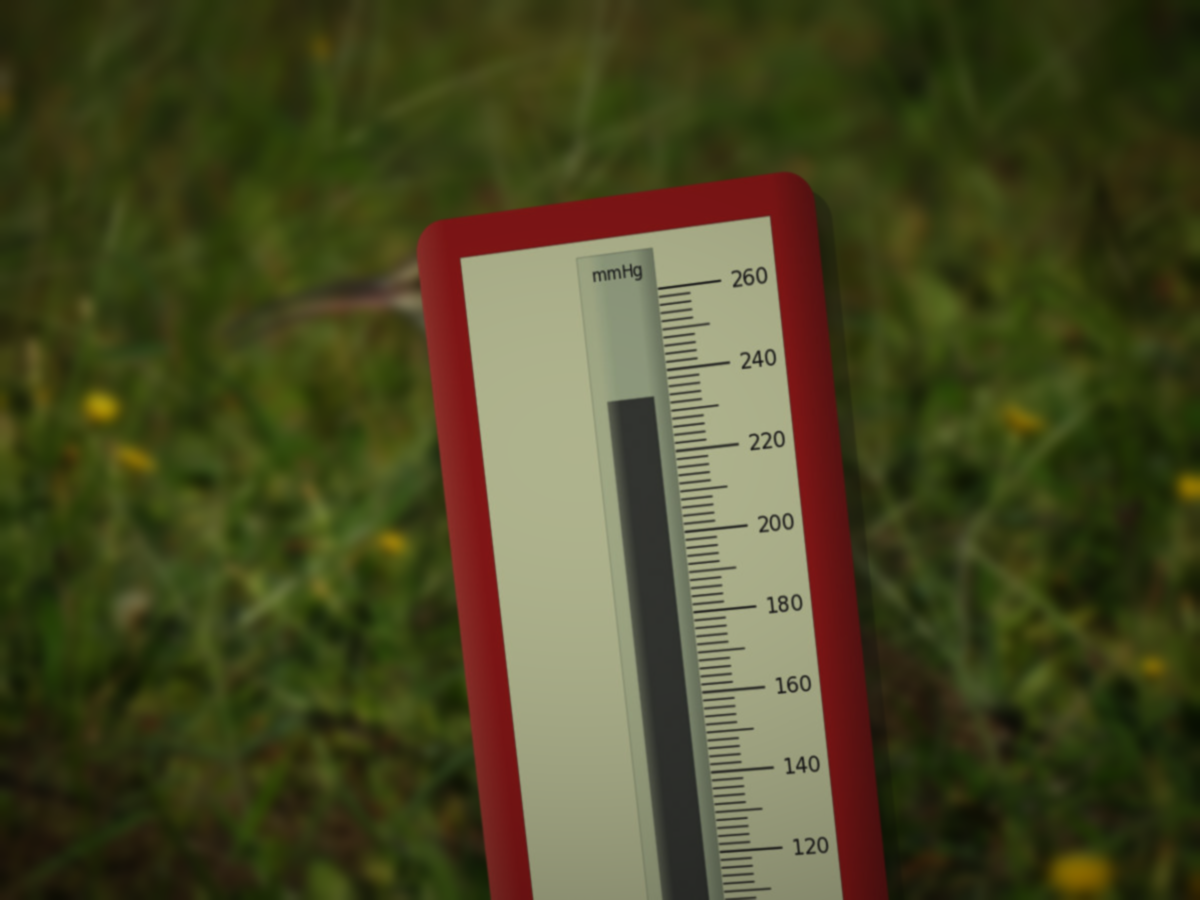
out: 234 mmHg
